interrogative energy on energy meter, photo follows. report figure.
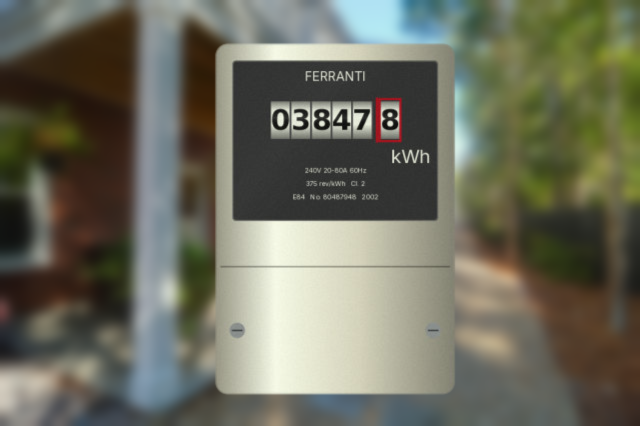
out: 3847.8 kWh
